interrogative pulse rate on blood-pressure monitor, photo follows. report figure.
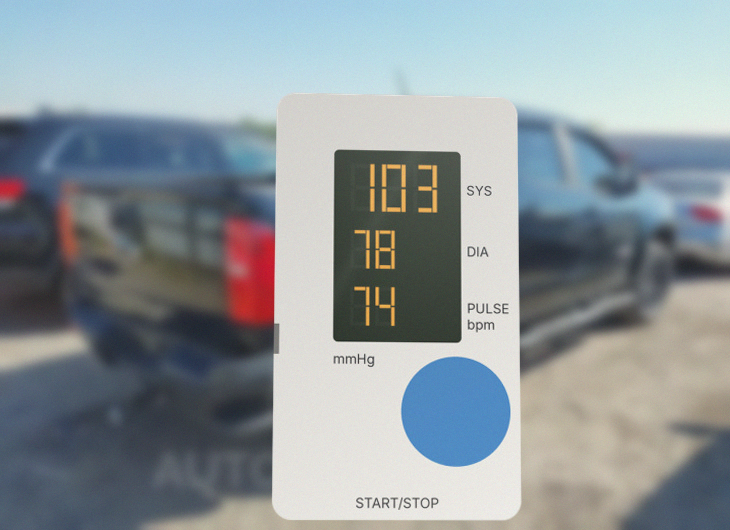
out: 74 bpm
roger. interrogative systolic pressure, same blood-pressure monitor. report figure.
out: 103 mmHg
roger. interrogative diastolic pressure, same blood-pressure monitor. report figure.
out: 78 mmHg
